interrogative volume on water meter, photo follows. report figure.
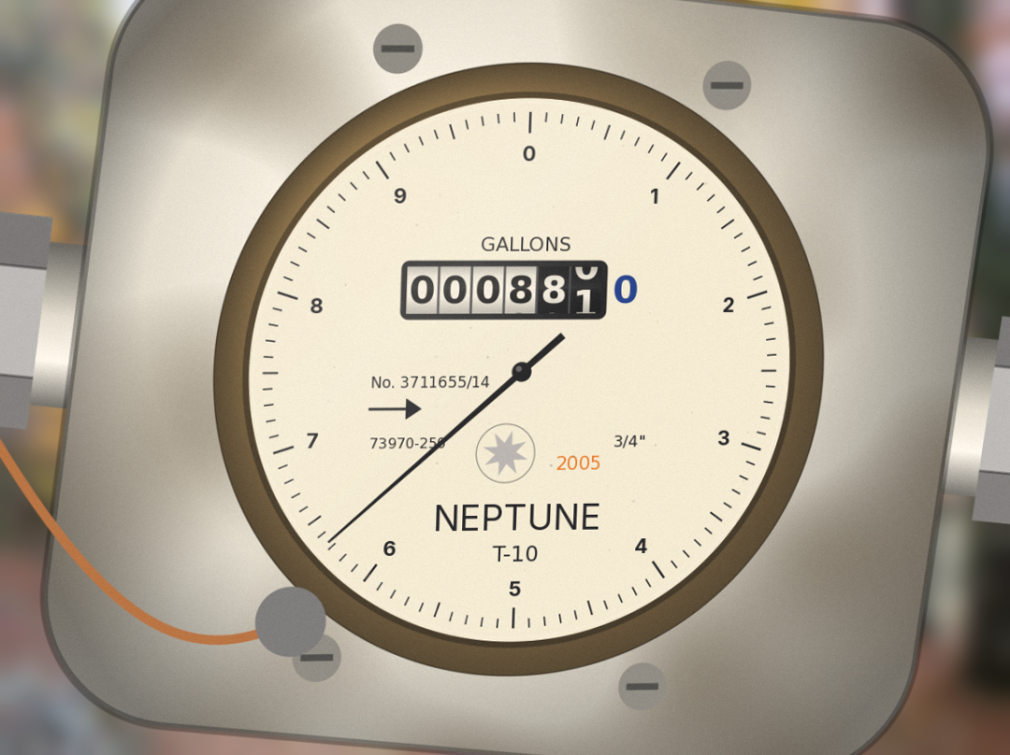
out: 8806.3 gal
